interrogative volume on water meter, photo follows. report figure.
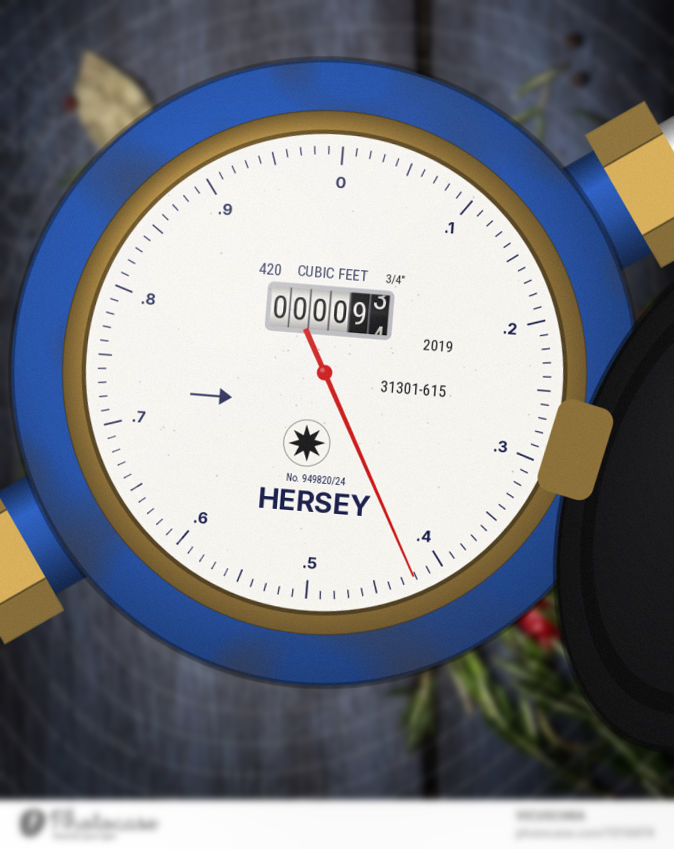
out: 93.42 ft³
